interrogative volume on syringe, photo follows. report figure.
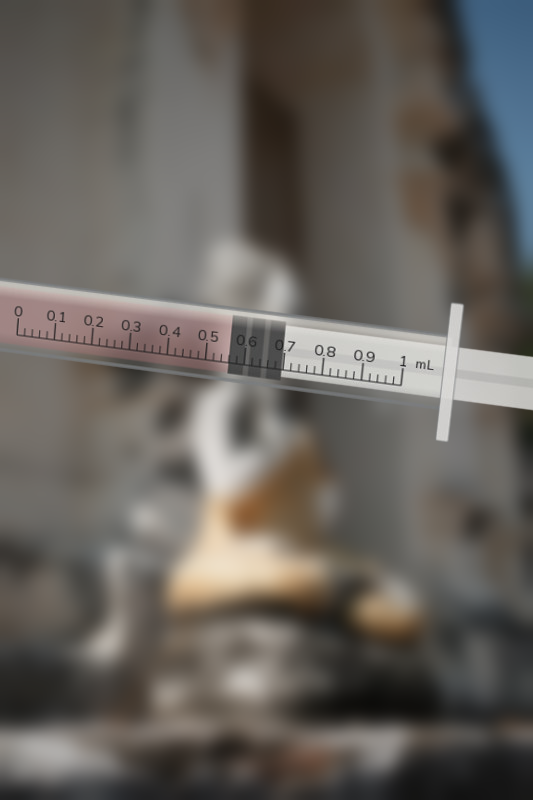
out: 0.56 mL
